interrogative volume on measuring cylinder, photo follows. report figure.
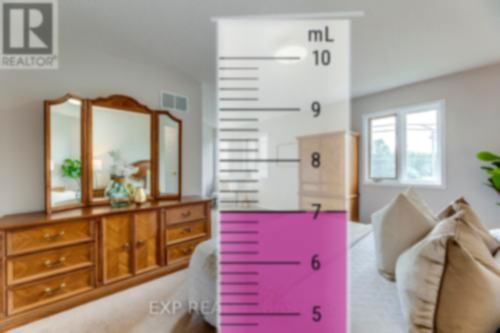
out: 7 mL
